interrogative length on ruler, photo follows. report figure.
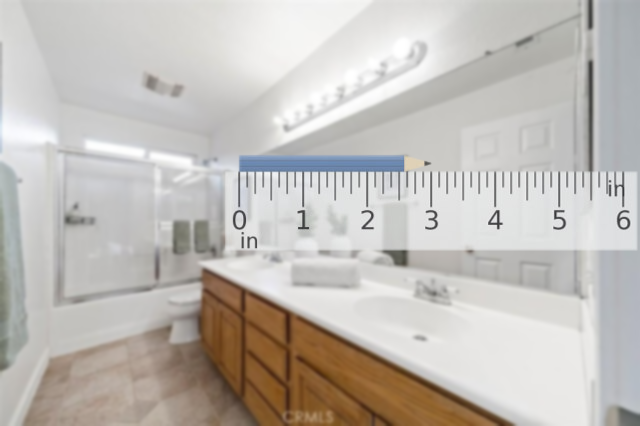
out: 3 in
